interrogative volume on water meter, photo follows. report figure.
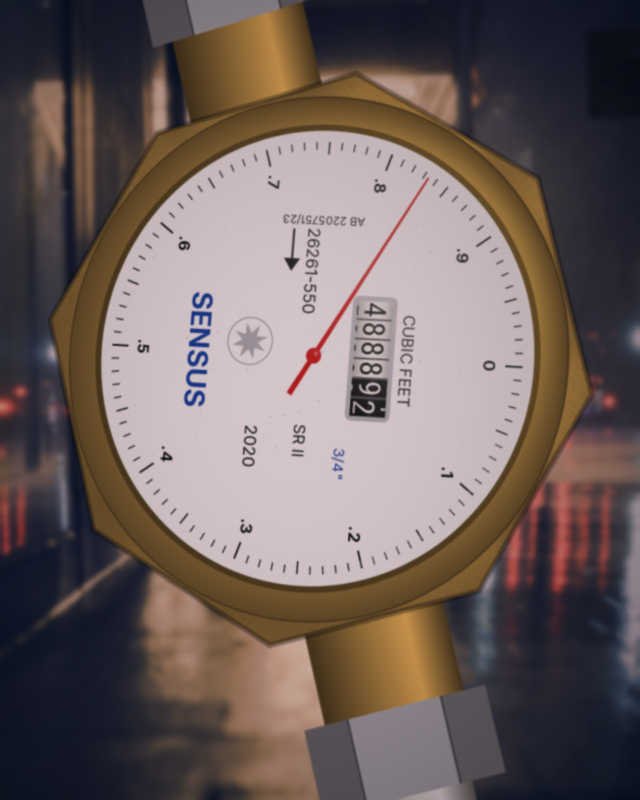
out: 488891.83 ft³
